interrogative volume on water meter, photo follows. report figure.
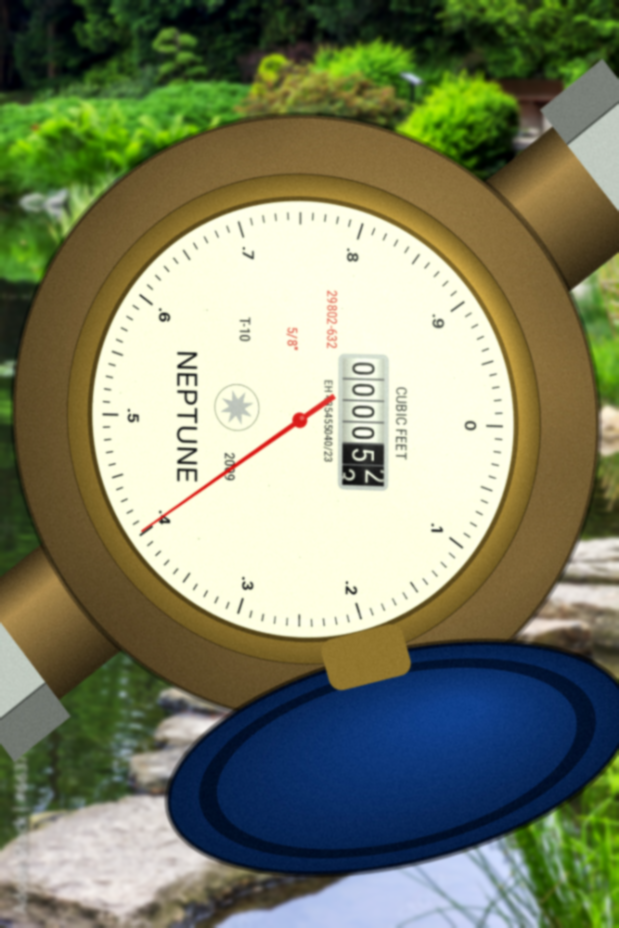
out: 52.40 ft³
